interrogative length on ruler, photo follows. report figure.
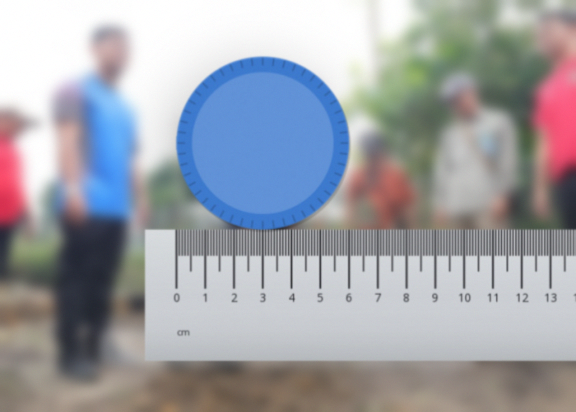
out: 6 cm
